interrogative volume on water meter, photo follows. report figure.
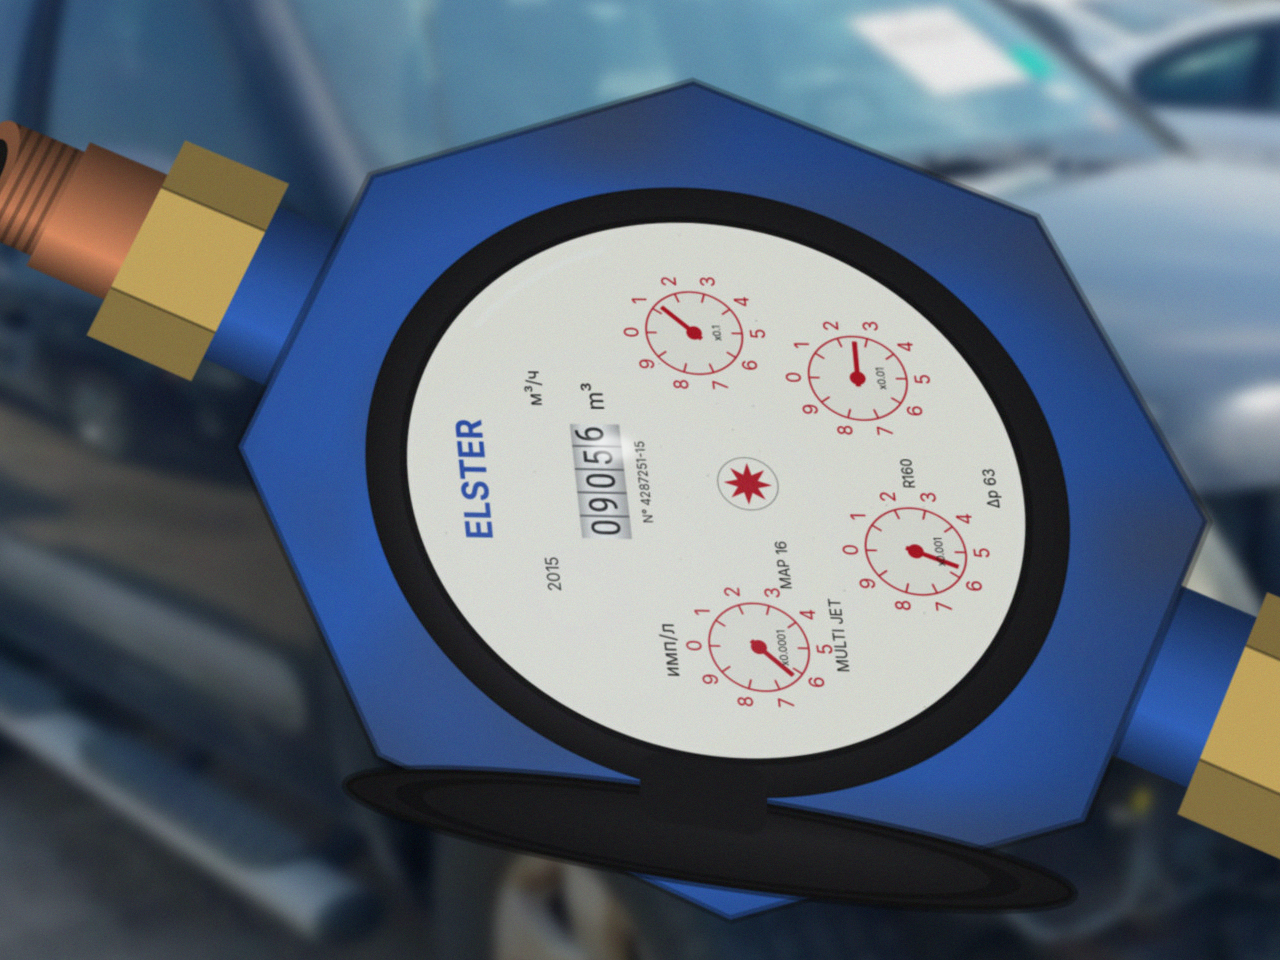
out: 9056.1256 m³
